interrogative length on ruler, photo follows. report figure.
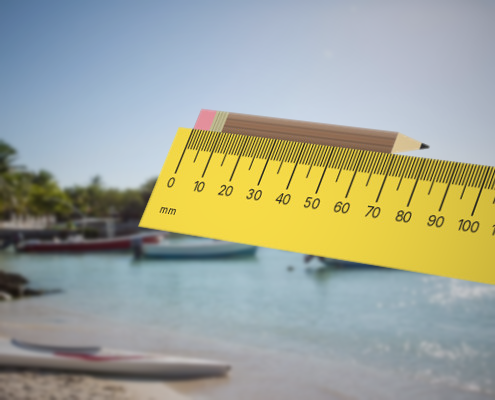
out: 80 mm
